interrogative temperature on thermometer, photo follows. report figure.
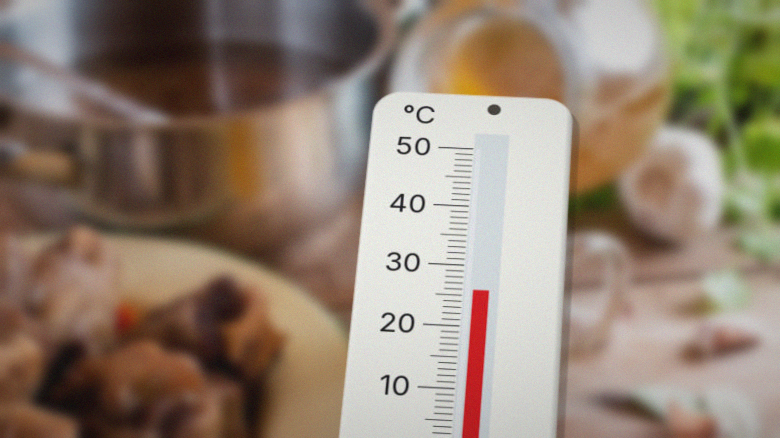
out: 26 °C
